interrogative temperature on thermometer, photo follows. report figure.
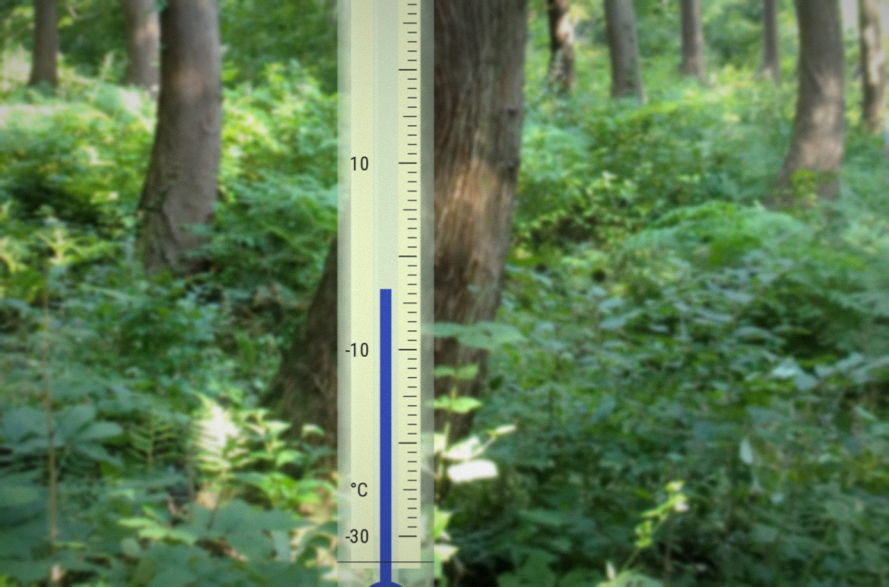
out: -3.5 °C
